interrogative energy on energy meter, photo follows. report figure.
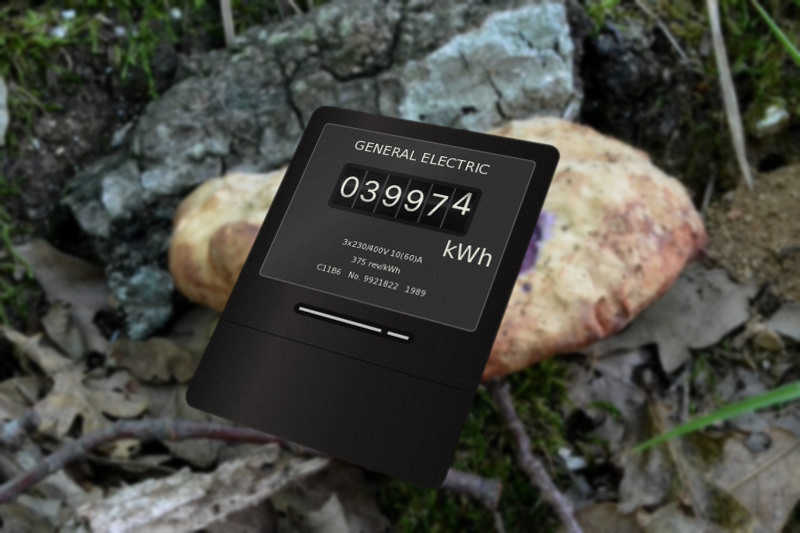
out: 39974 kWh
